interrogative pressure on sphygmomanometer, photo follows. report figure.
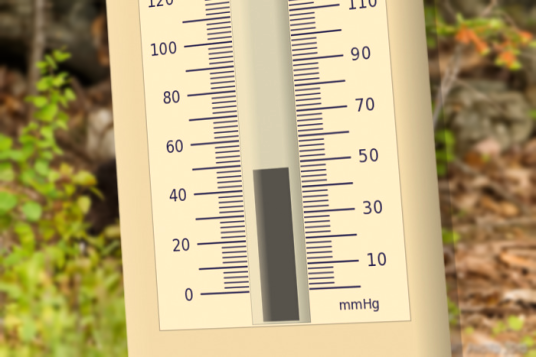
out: 48 mmHg
